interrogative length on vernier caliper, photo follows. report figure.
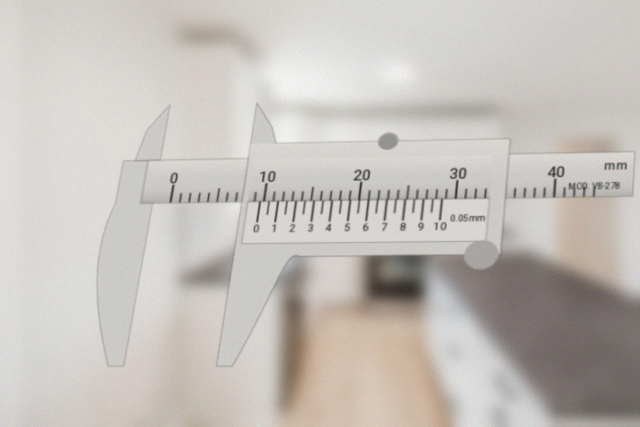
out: 9.6 mm
